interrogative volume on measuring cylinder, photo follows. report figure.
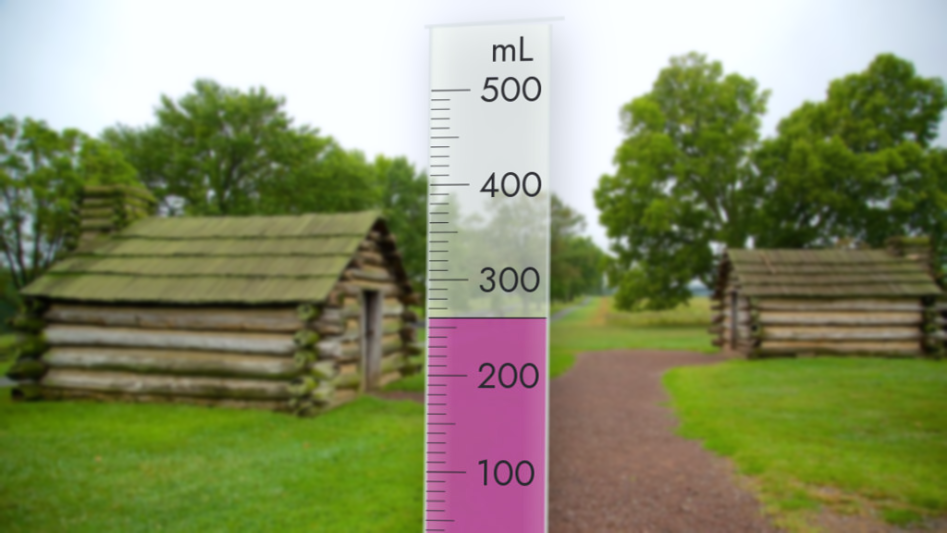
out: 260 mL
